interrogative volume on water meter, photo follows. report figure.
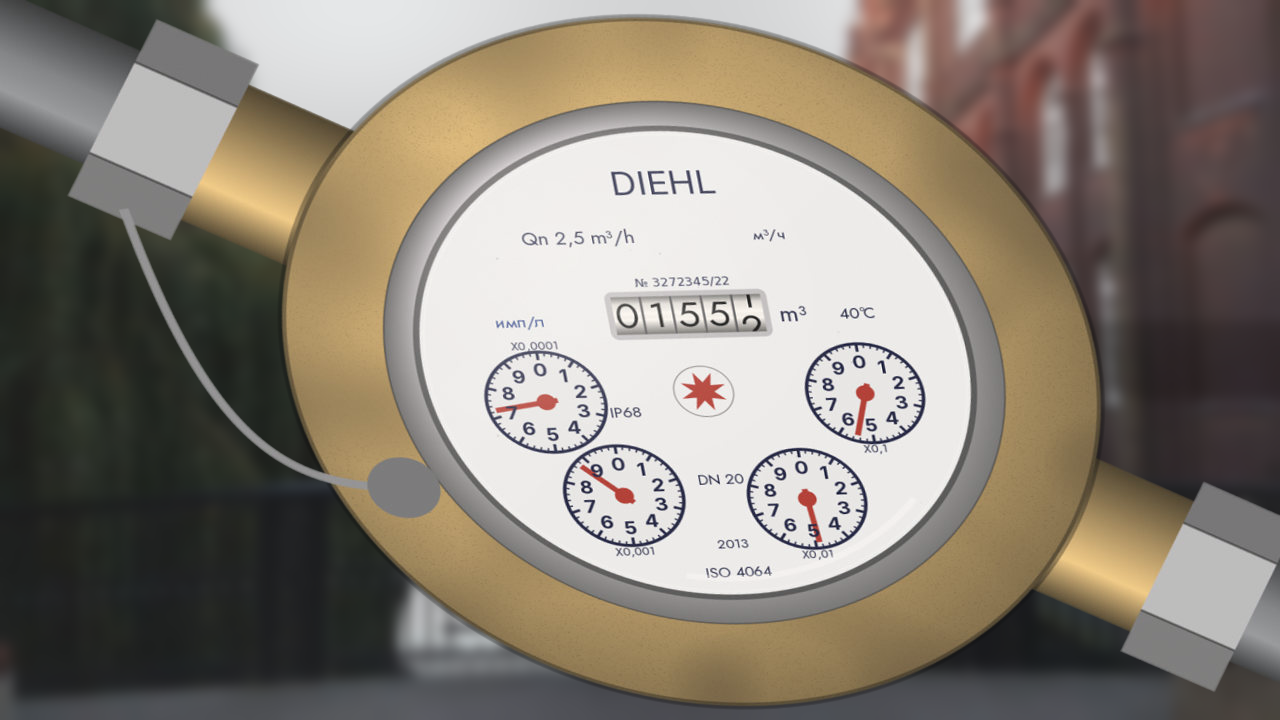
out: 1551.5487 m³
